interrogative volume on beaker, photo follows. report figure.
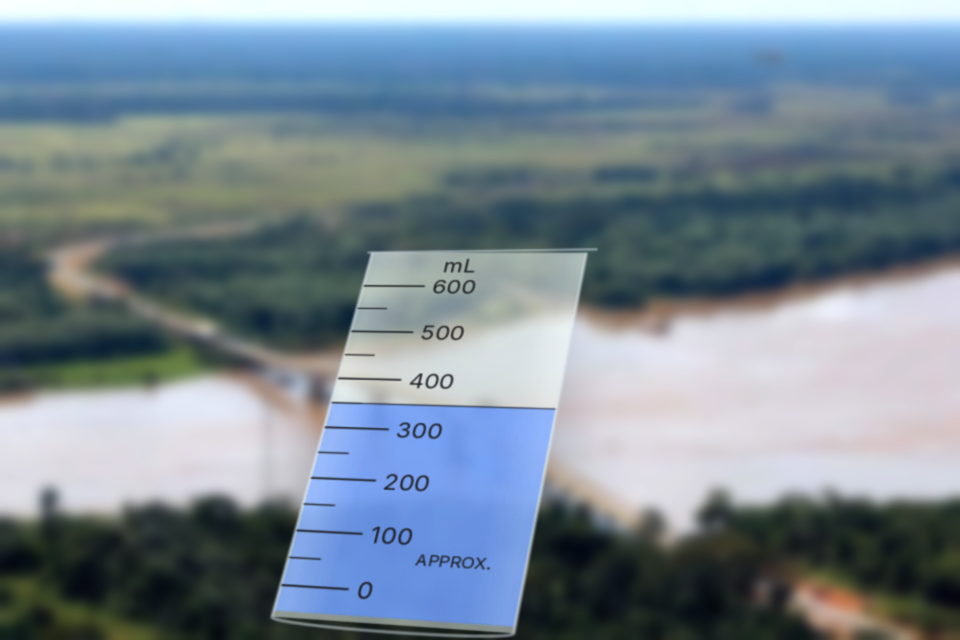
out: 350 mL
